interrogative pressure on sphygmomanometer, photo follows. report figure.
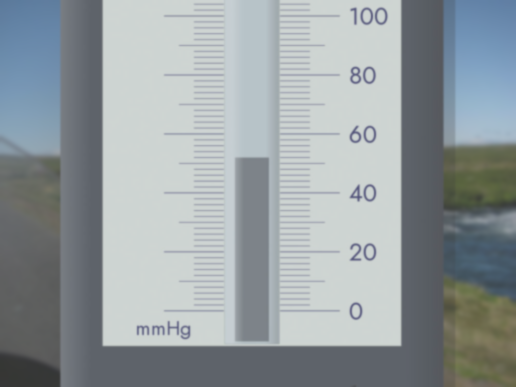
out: 52 mmHg
